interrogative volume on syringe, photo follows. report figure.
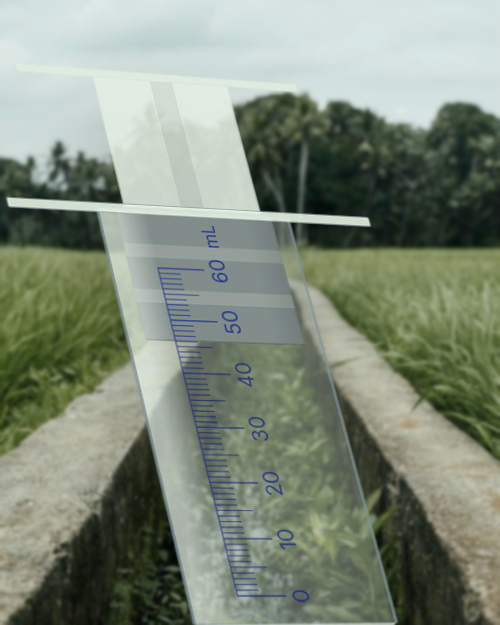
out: 46 mL
